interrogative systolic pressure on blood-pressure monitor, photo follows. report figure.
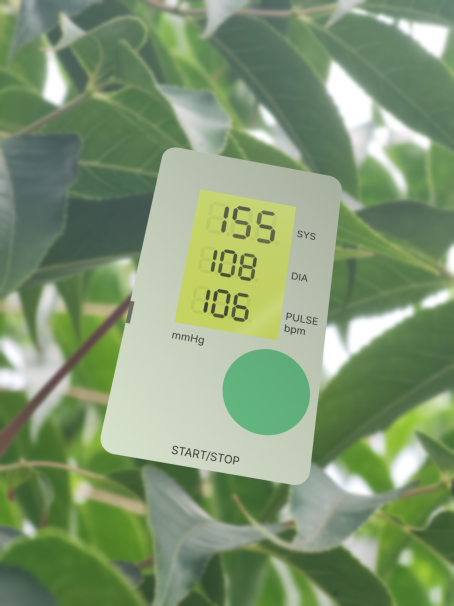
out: 155 mmHg
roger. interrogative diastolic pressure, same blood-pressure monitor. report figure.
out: 108 mmHg
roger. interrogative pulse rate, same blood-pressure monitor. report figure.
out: 106 bpm
